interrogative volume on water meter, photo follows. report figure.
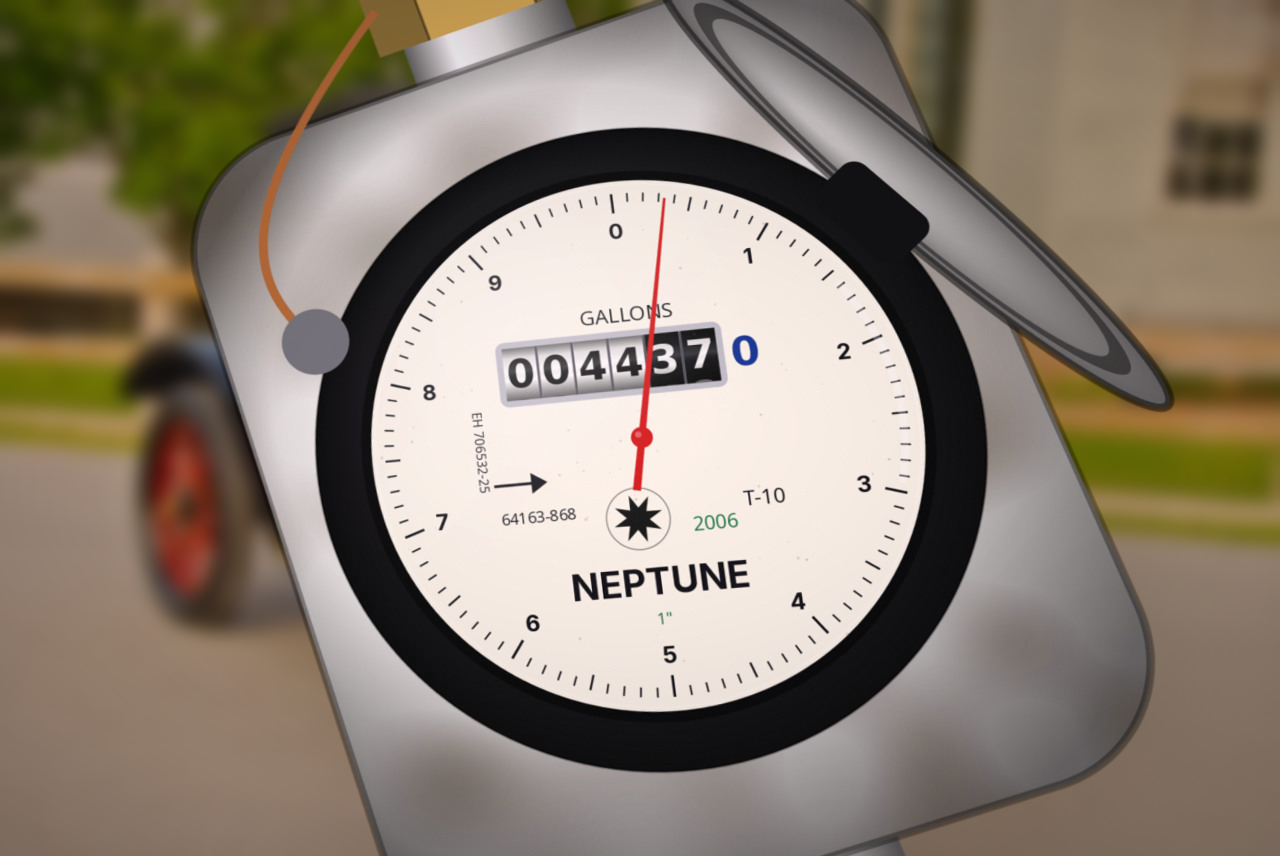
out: 44370.3 gal
